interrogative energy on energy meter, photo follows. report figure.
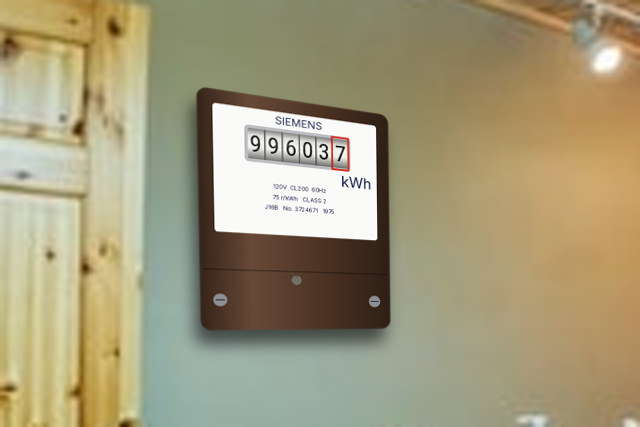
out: 99603.7 kWh
